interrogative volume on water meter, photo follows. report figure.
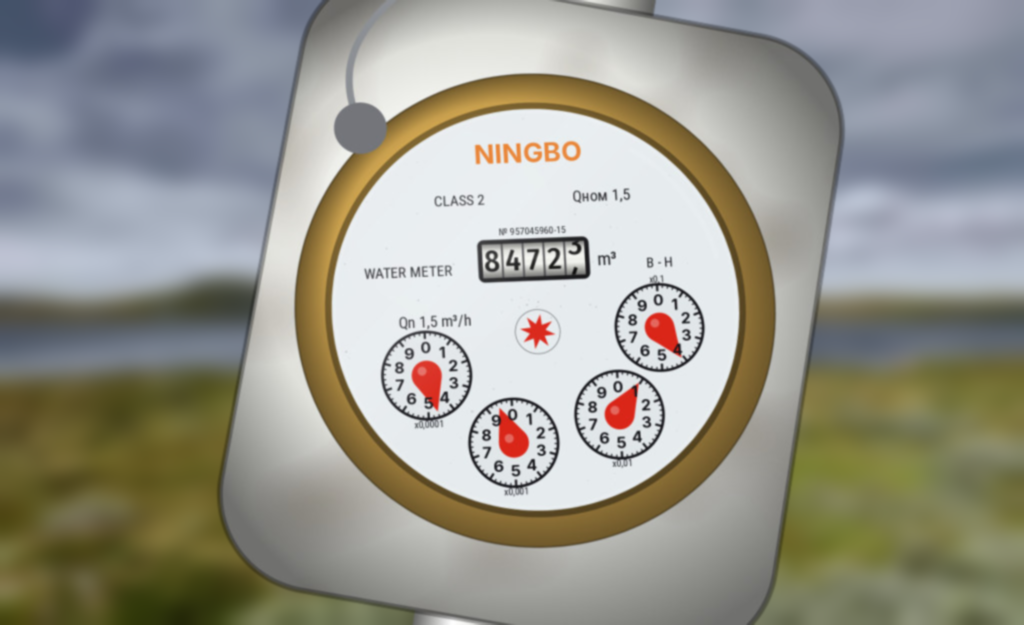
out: 84723.4094 m³
